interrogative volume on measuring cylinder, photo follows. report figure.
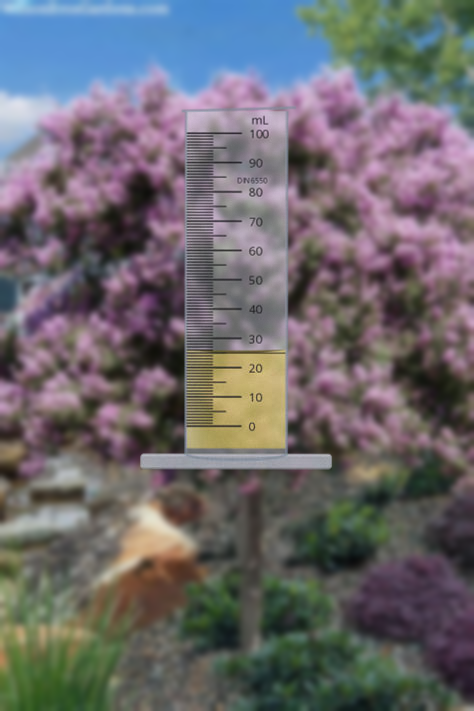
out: 25 mL
